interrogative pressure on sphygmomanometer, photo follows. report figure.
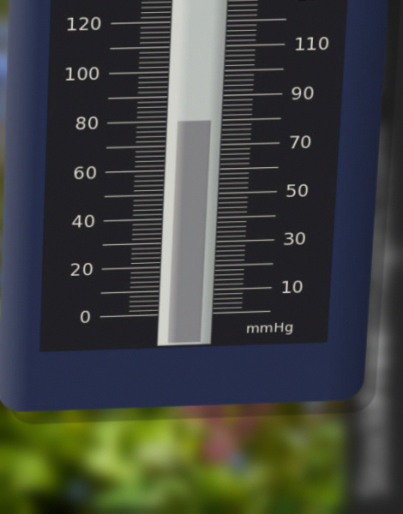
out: 80 mmHg
